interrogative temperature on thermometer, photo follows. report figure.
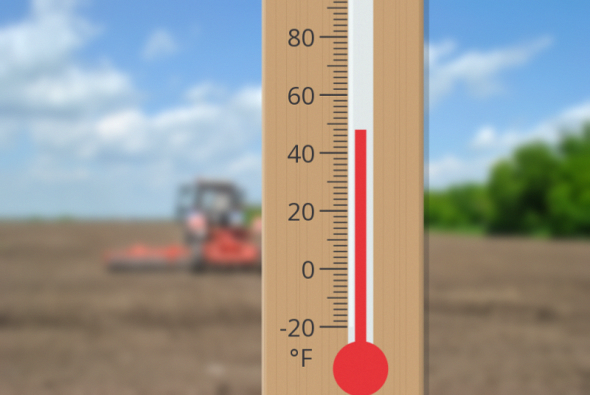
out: 48 °F
